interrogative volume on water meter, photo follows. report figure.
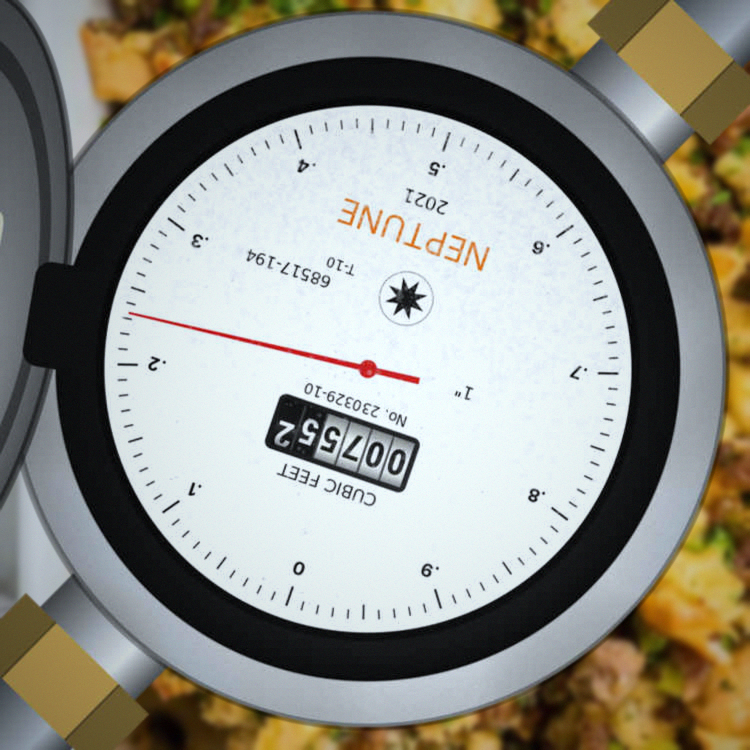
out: 7552.23 ft³
